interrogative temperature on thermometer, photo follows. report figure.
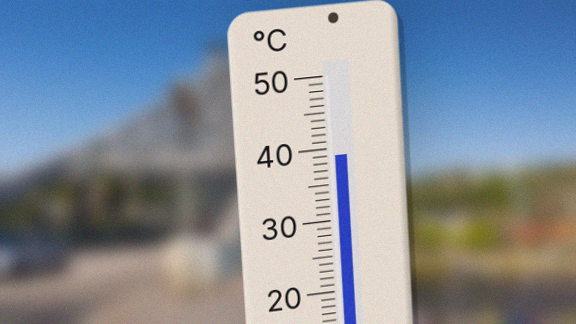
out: 39 °C
